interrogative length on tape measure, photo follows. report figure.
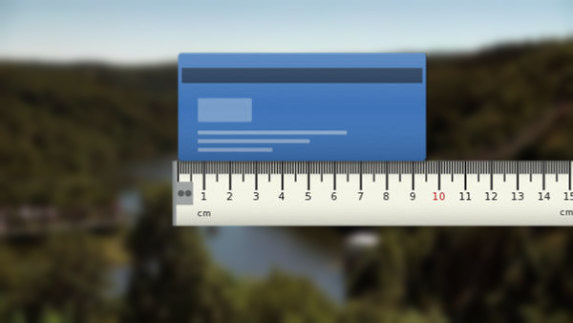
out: 9.5 cm
